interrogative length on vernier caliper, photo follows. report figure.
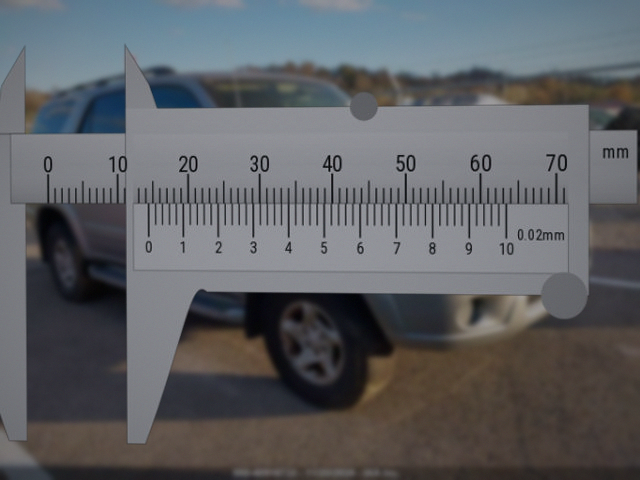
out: 14.4 mm
